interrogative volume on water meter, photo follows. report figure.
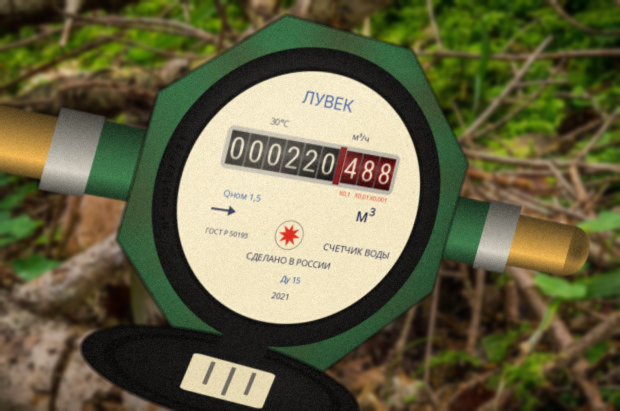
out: 220.488 m³
